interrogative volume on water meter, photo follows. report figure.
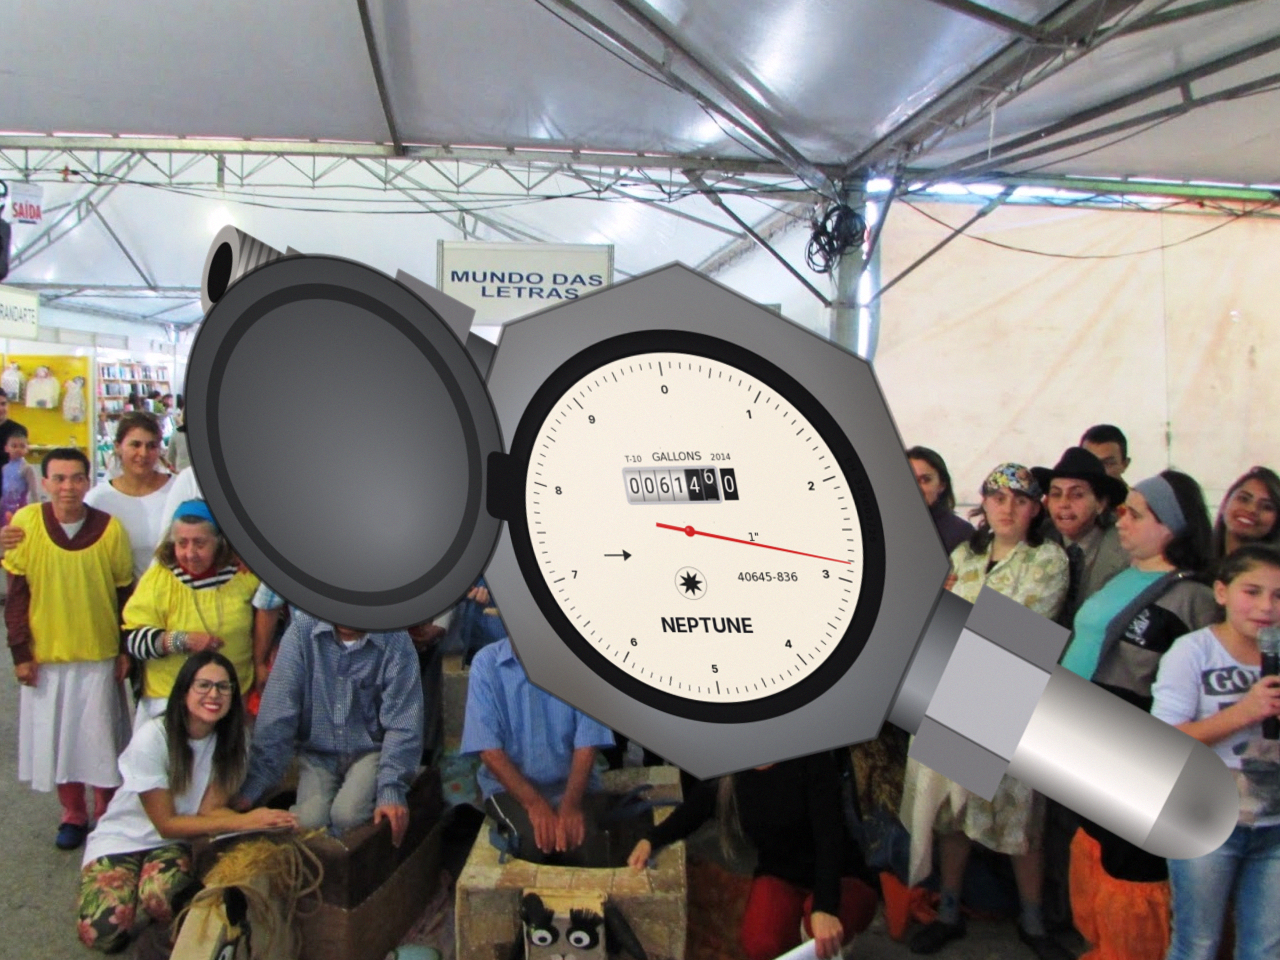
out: 61462.8 gal
